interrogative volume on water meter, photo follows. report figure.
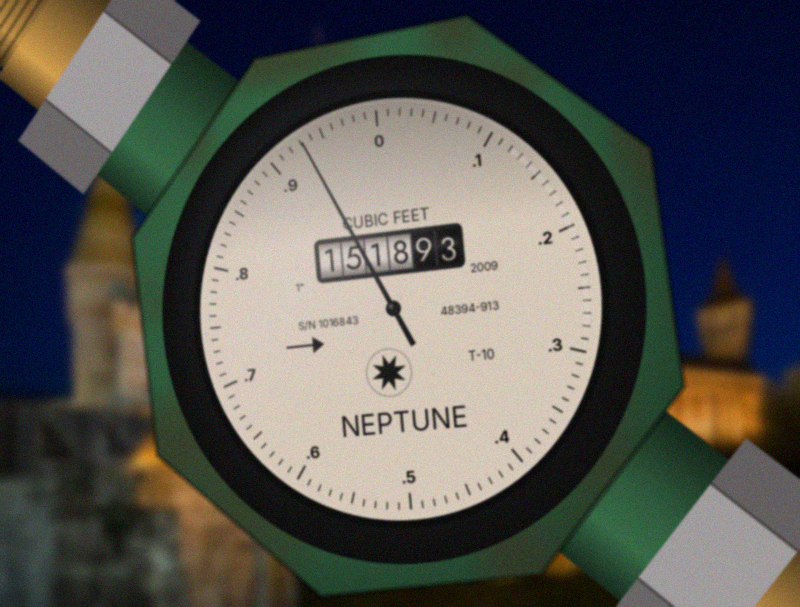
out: 151892.93 ft³
